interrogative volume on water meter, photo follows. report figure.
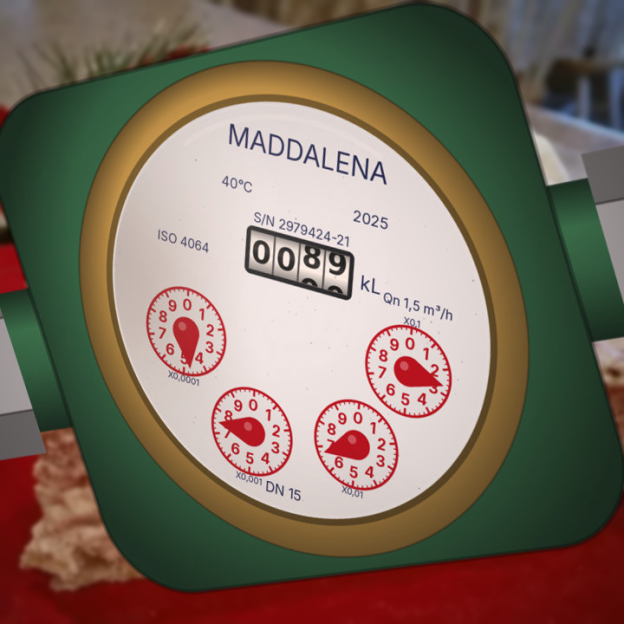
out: 89.2674 kL
